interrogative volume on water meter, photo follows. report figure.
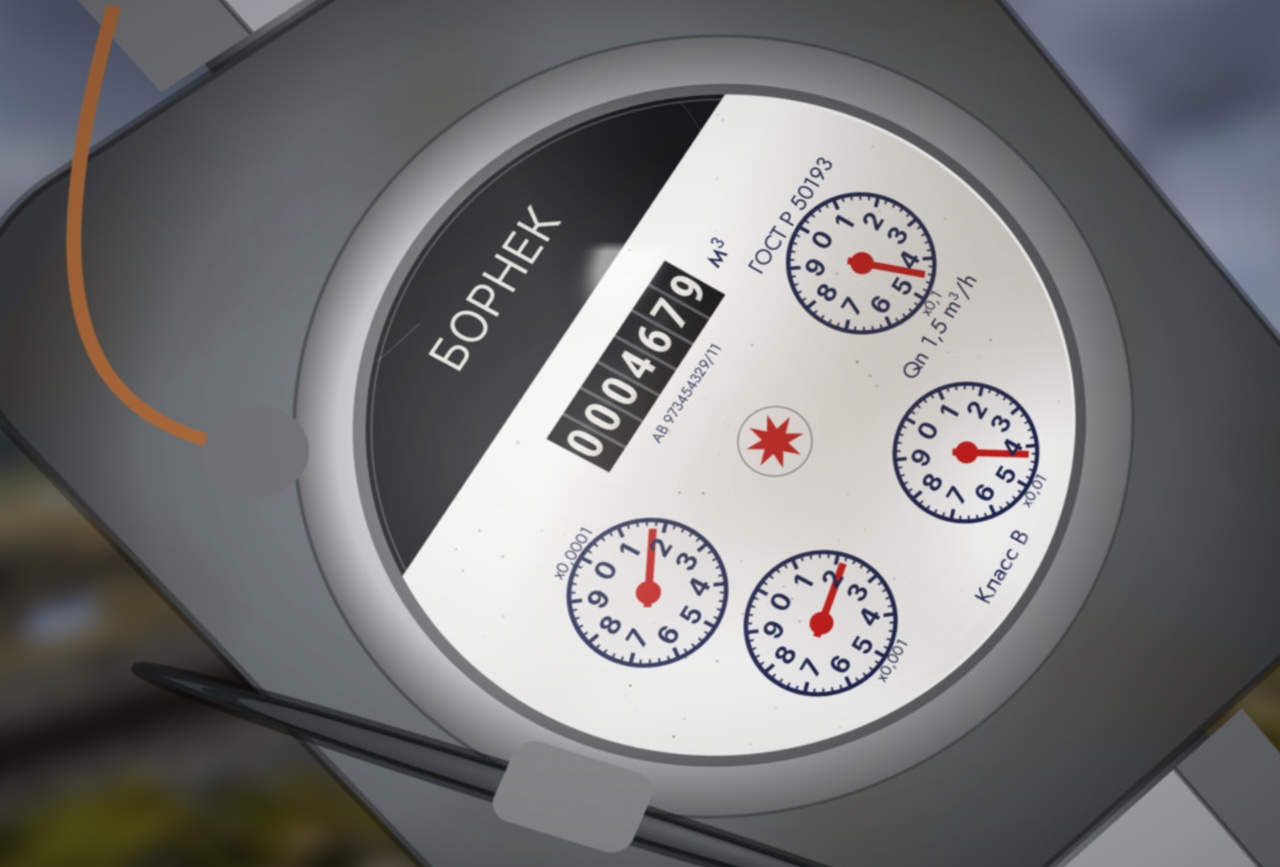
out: 4679.4421 m³
